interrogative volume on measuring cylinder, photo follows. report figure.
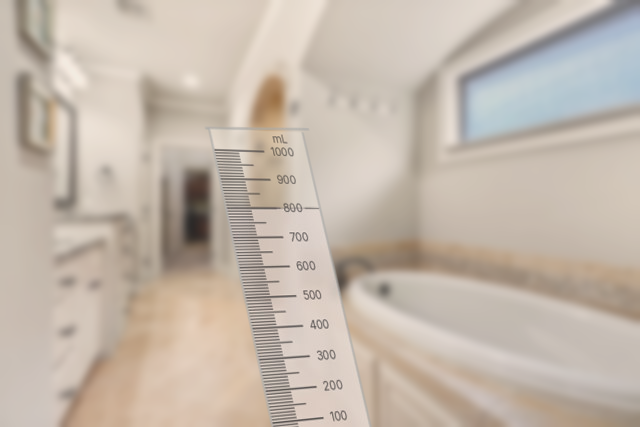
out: 800 mL
